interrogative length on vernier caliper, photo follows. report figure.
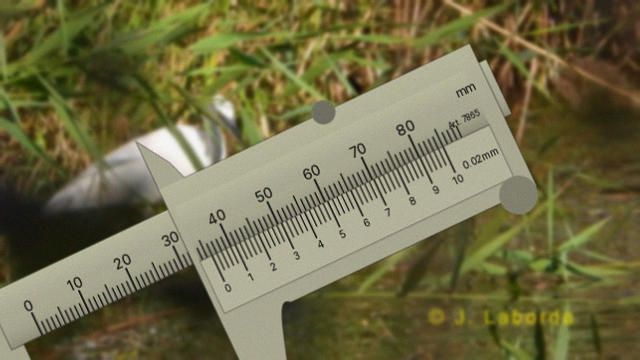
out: 36.0 mm
